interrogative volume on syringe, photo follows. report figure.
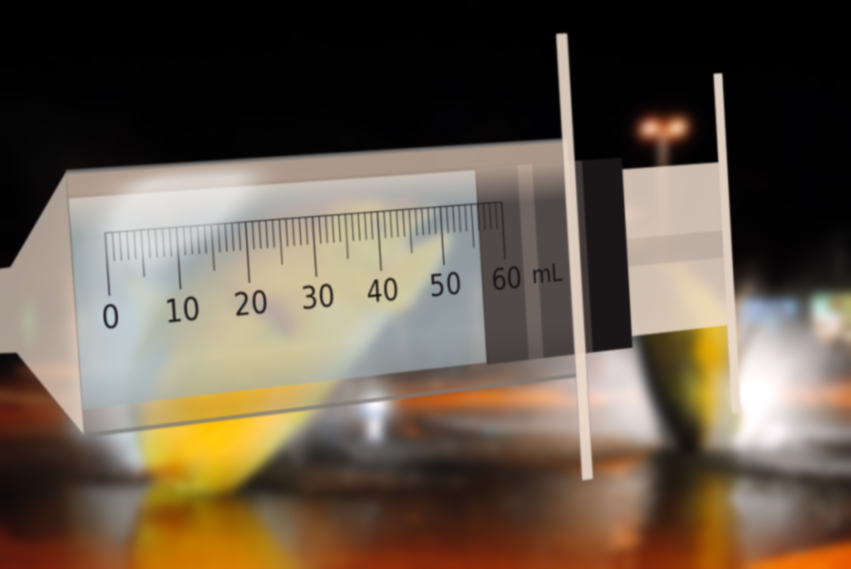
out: 56 mL
